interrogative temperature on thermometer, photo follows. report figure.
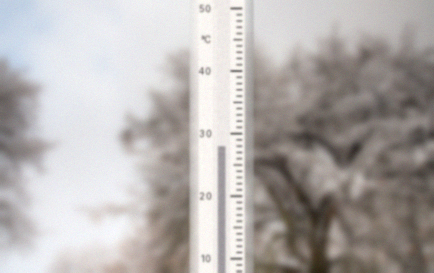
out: 28 °C
